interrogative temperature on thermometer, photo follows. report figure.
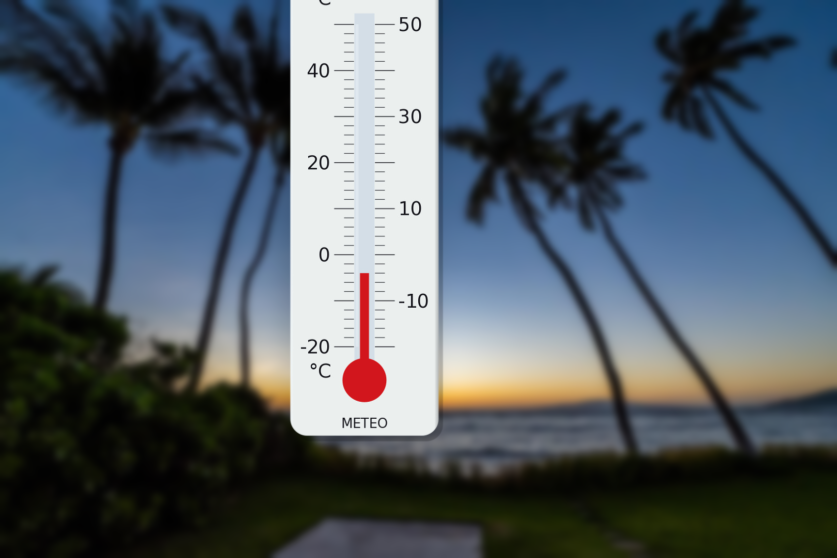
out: -4 °C
